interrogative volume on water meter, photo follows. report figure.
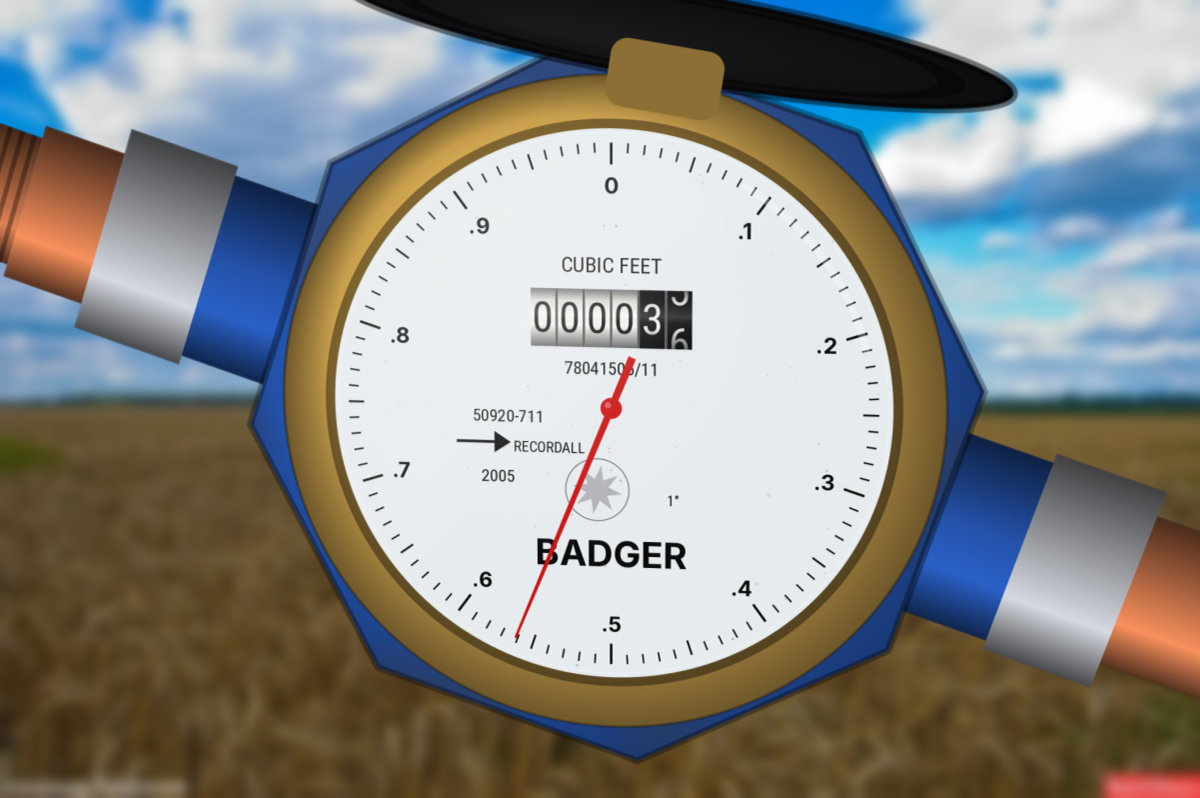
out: 35.56 ft³
